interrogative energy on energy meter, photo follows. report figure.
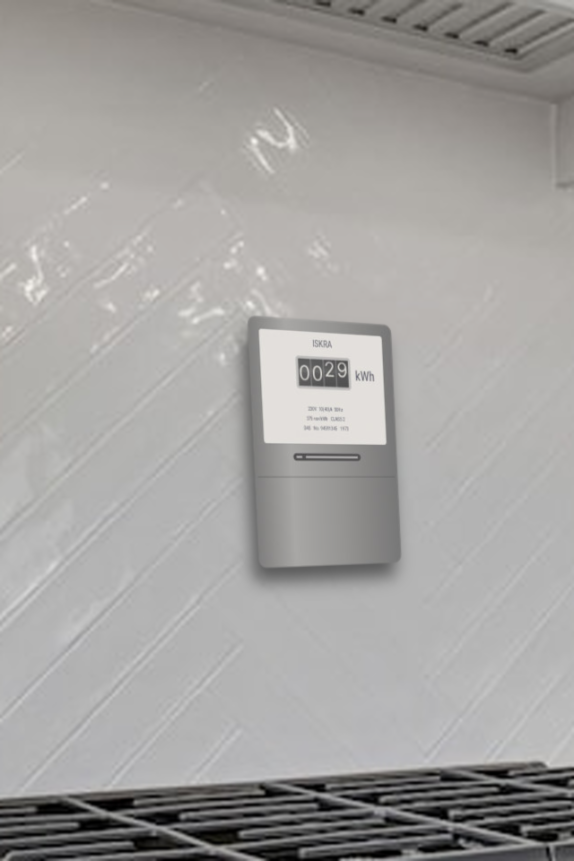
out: 29 kWh
